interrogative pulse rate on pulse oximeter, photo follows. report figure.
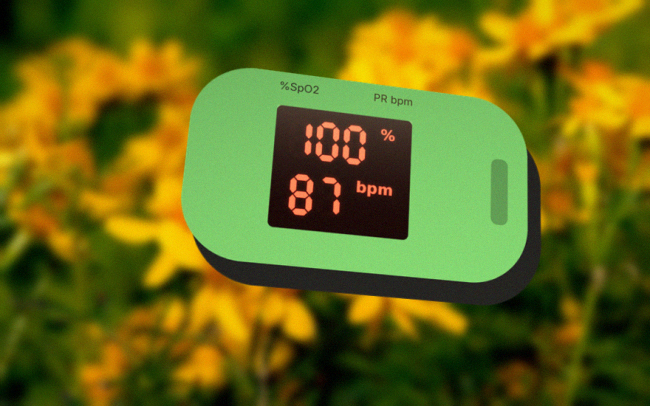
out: 87 bpm
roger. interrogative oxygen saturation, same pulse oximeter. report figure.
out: 100 %
